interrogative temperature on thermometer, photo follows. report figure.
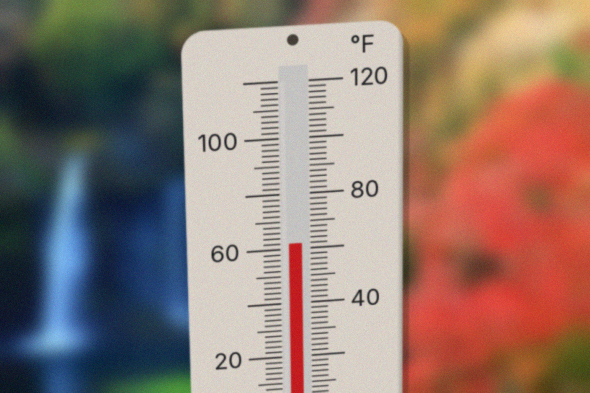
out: 62 °F
